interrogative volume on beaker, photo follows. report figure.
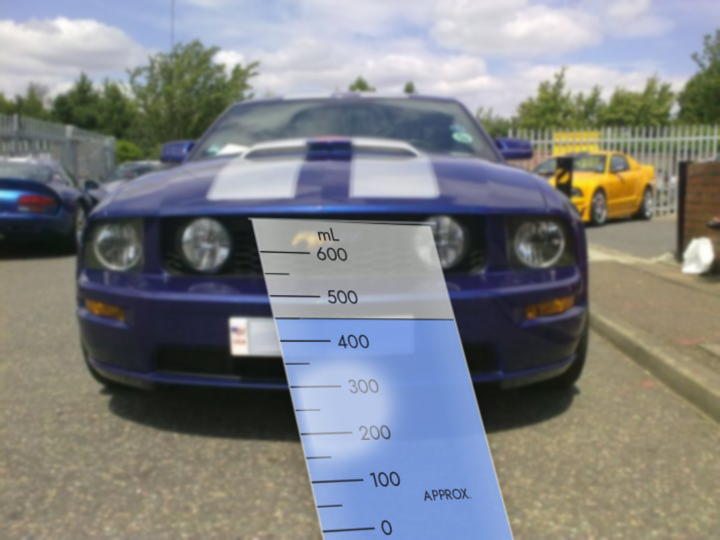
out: 450 mL
